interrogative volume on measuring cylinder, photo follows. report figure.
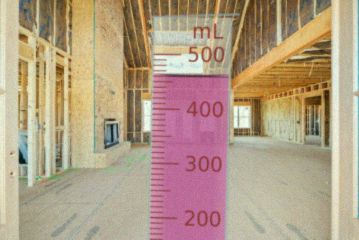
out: 460 mL
